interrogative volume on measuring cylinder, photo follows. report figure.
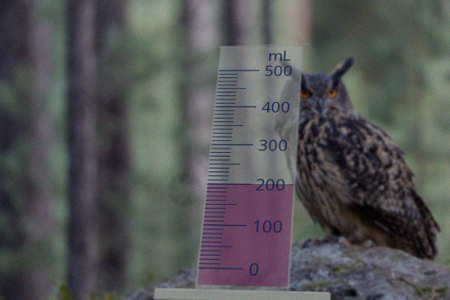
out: 200 mL
